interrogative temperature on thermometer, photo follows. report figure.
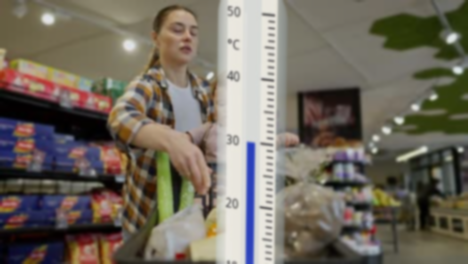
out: 30 °C
